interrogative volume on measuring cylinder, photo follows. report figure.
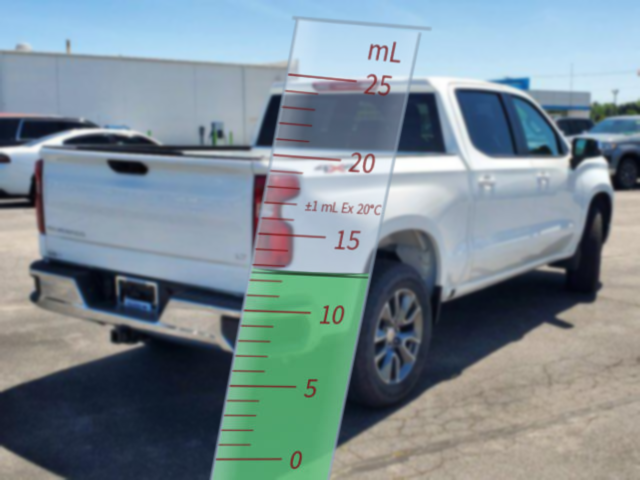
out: 12.5 mL
